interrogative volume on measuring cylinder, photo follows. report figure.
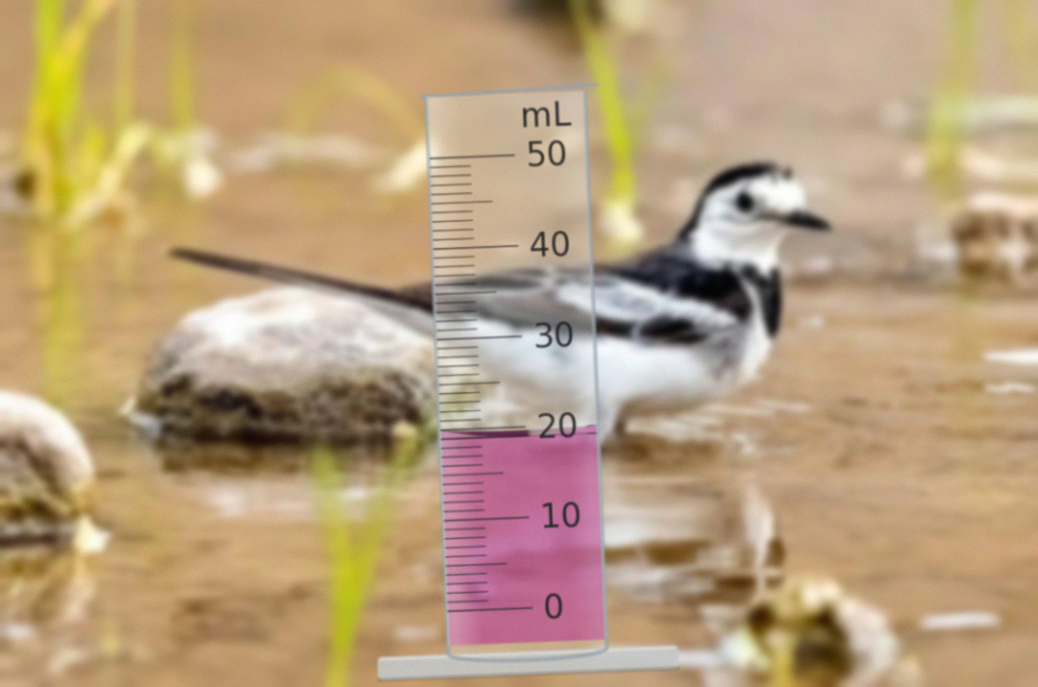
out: 19 mL
